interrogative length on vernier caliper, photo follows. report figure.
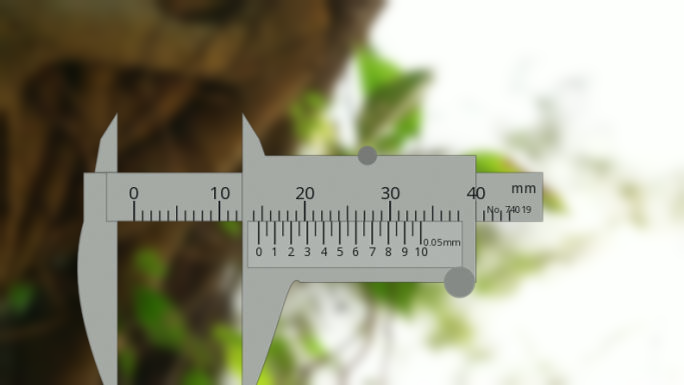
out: 14.6 mm
